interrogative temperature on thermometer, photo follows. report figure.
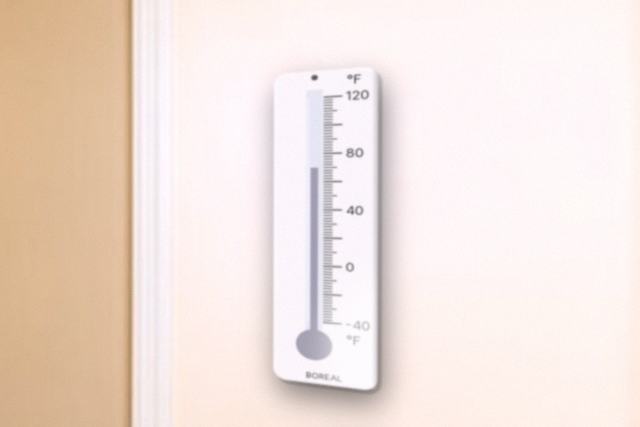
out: 70 °F
